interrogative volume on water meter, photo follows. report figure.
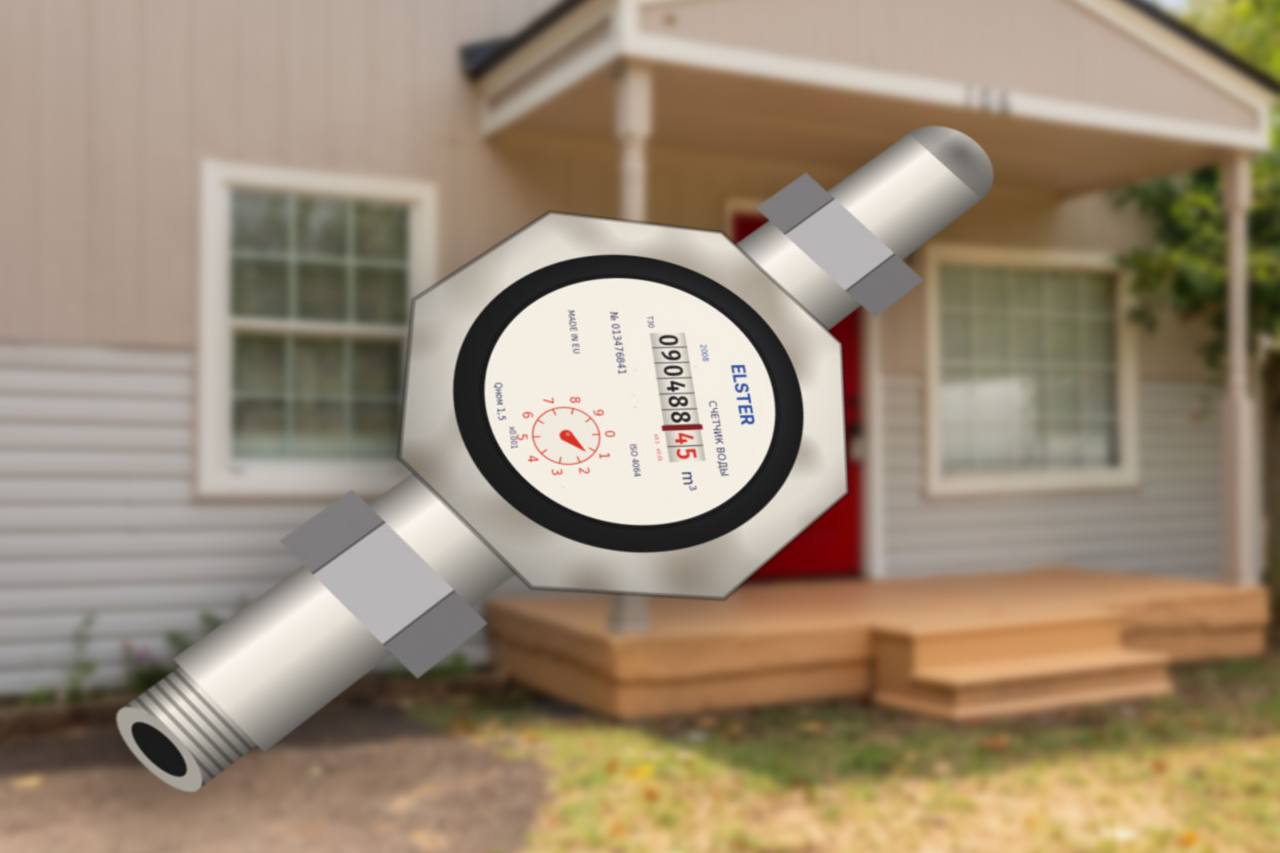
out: 90488.451 m³
